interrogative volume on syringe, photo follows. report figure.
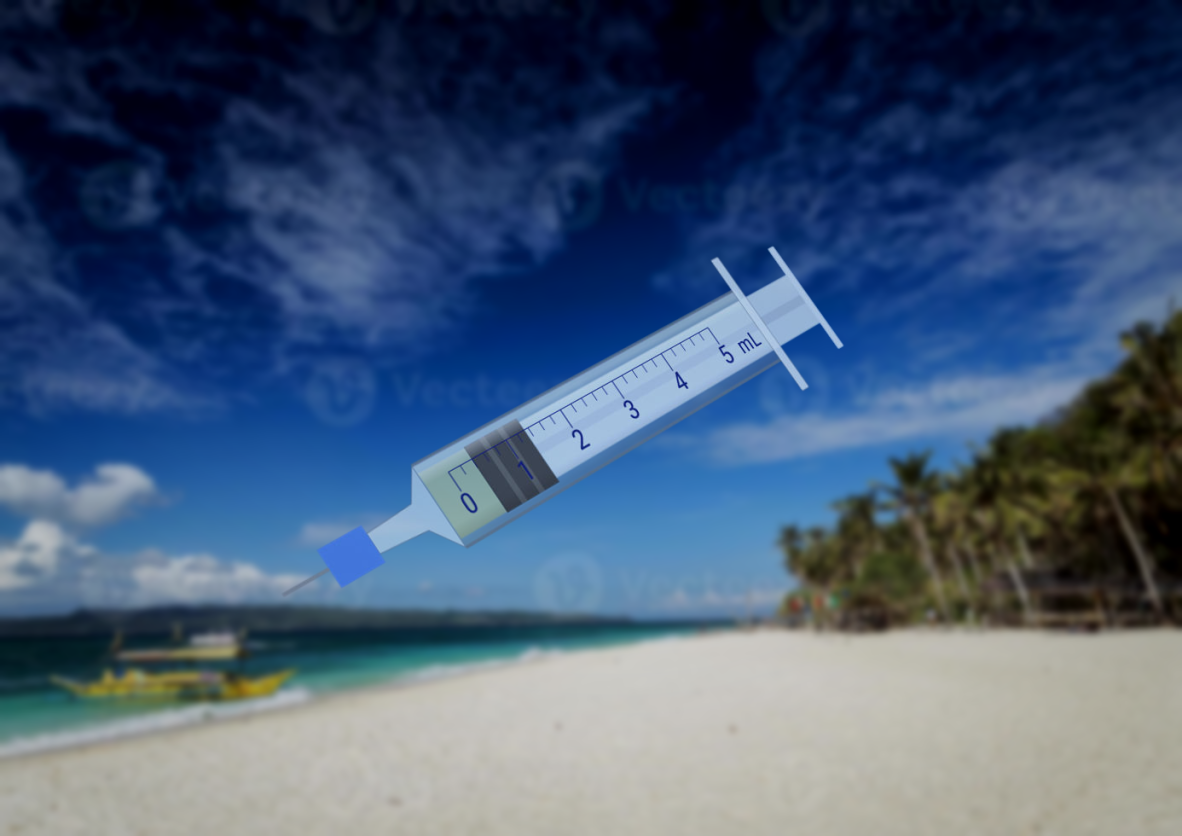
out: 0.4 mL
